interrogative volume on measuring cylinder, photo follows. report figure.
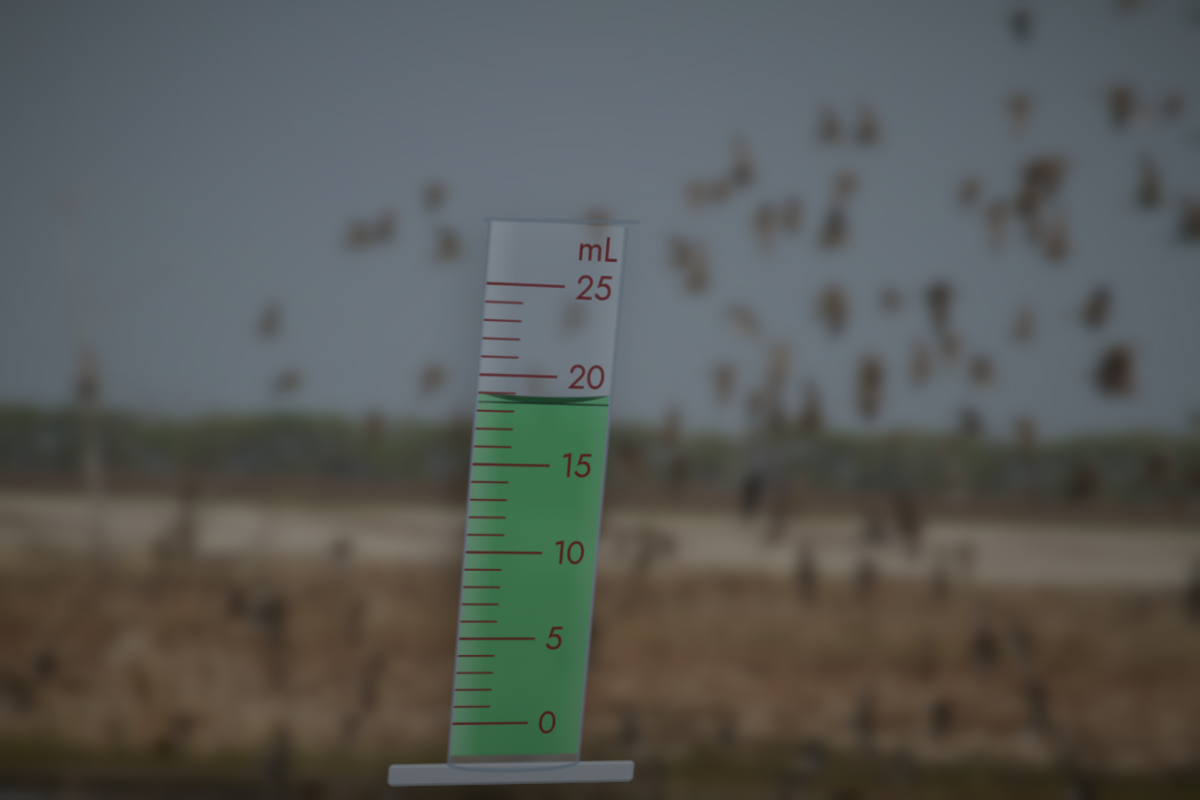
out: 18.5 mL
